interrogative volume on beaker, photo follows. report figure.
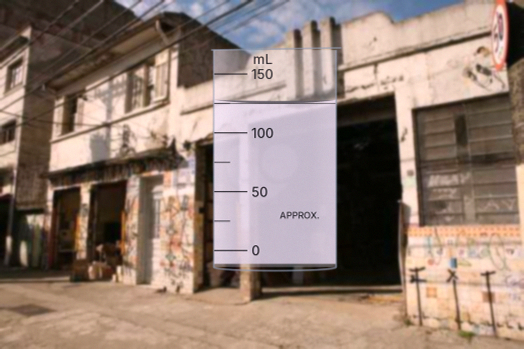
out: 125 mL
